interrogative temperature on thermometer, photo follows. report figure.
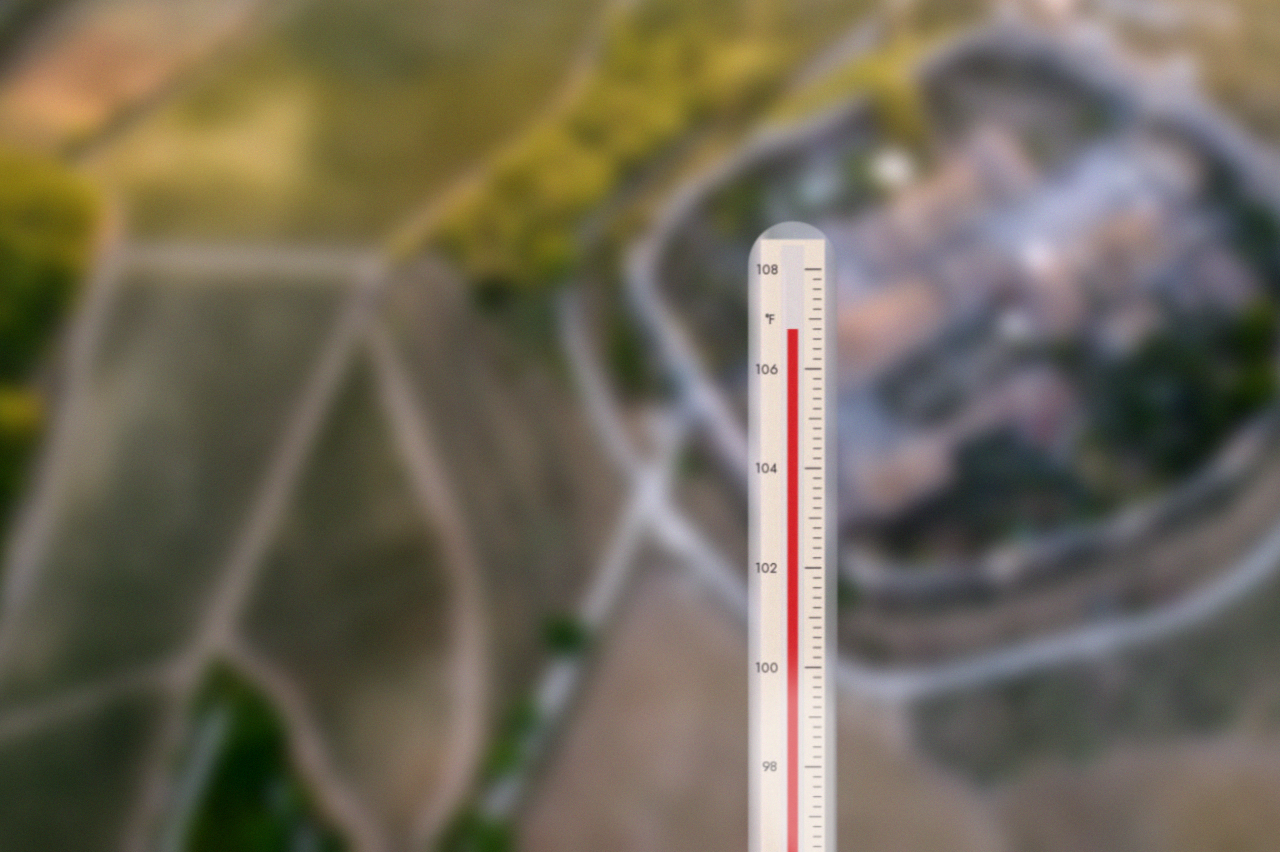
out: 106.8 °F
